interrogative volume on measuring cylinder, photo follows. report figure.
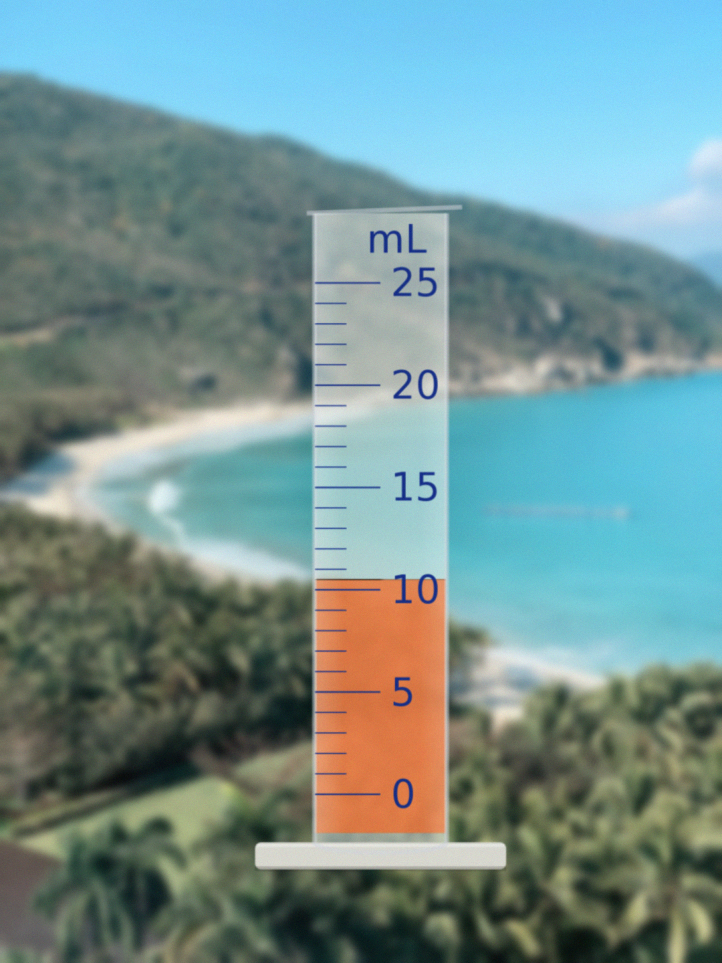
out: 10.5 mL
